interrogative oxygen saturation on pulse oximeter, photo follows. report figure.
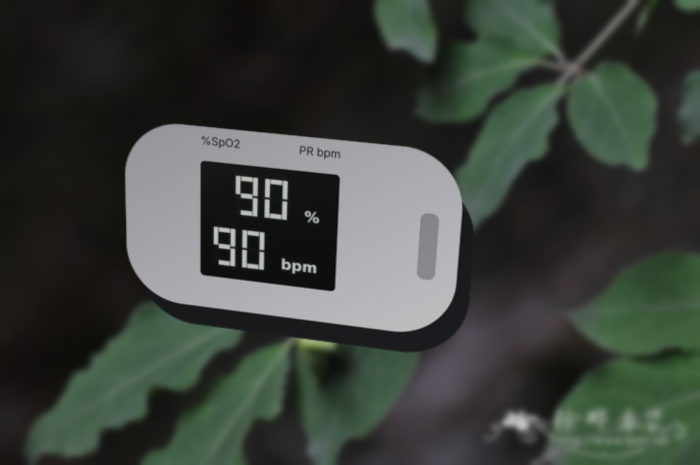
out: 90 %
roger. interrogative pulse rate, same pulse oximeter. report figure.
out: 90 bpm
